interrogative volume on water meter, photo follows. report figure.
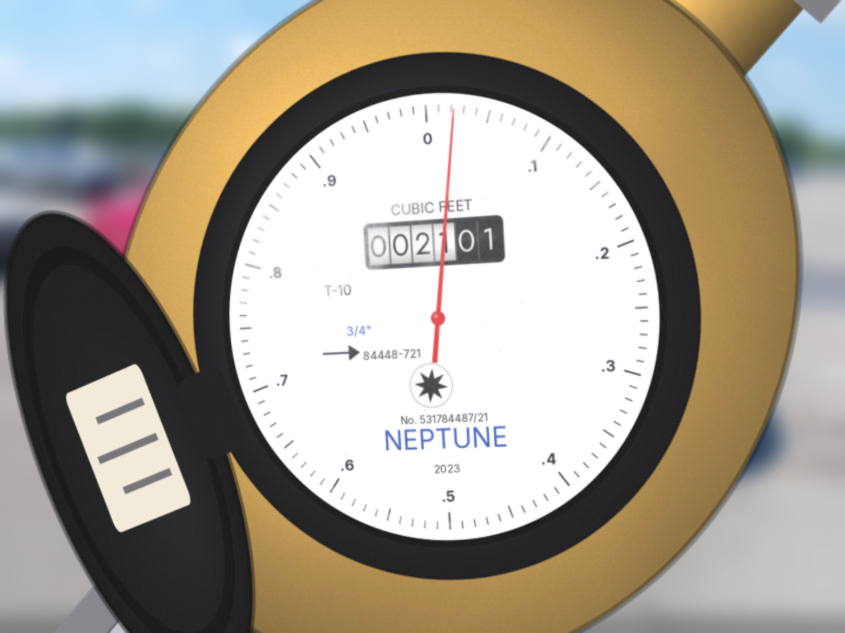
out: 2101.02 ft³
